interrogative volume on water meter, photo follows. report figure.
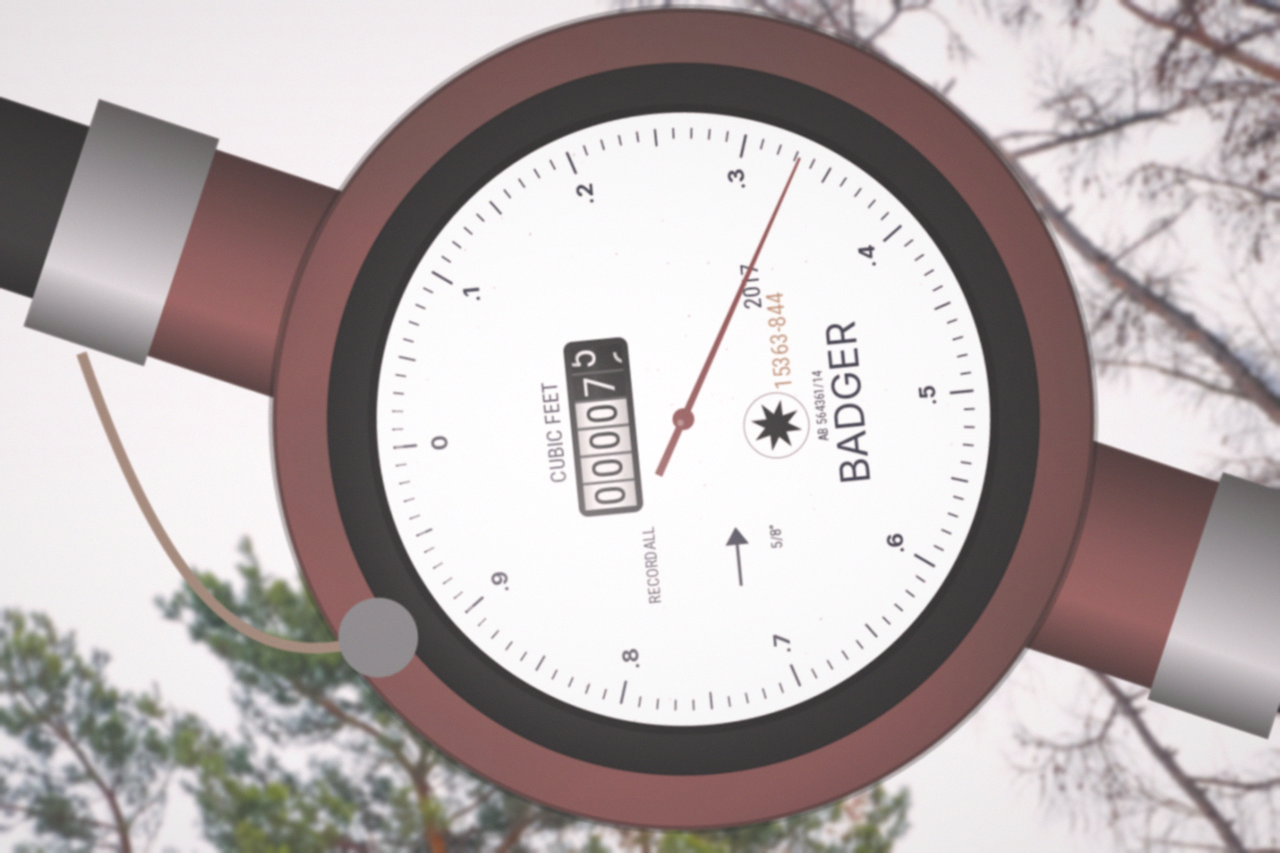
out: 75.33 ft³
